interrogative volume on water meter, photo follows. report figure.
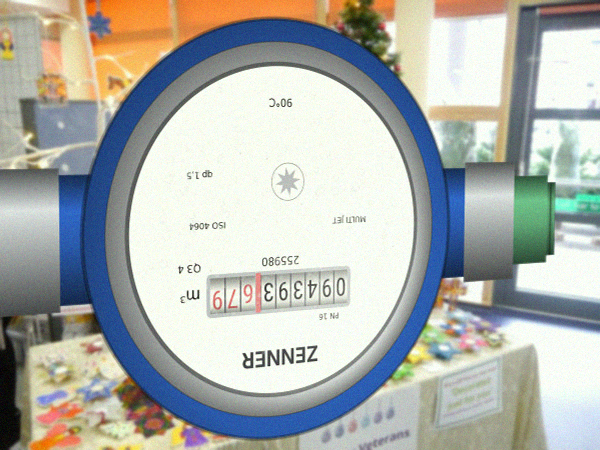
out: 94393.679 m³
